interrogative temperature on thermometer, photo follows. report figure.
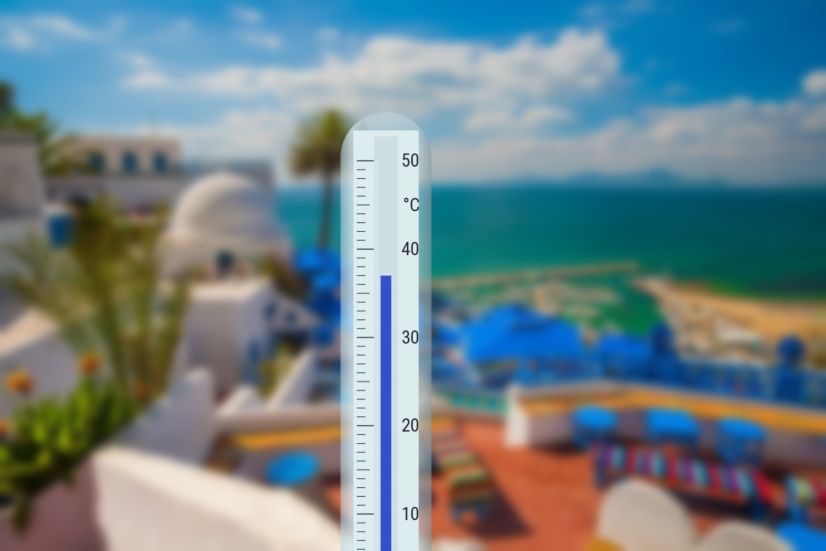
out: 37 °C
